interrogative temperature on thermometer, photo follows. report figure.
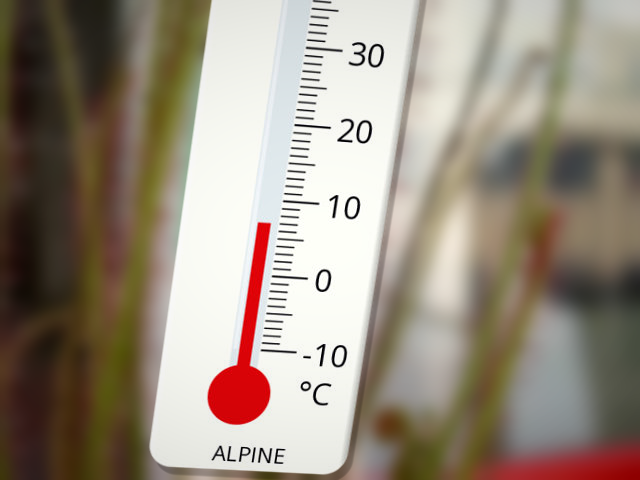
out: 7 °C
